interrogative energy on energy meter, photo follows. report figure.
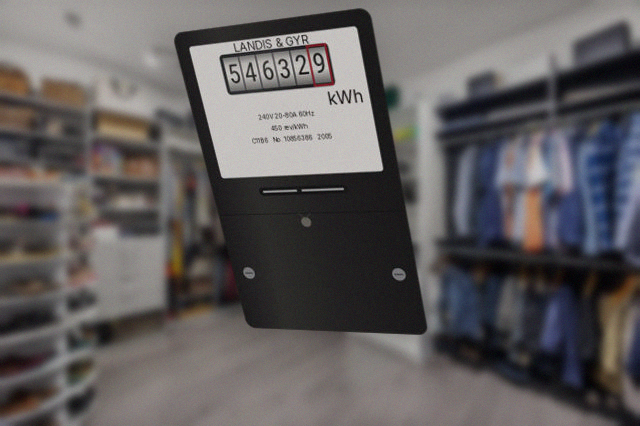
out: 54632.9 kWh
